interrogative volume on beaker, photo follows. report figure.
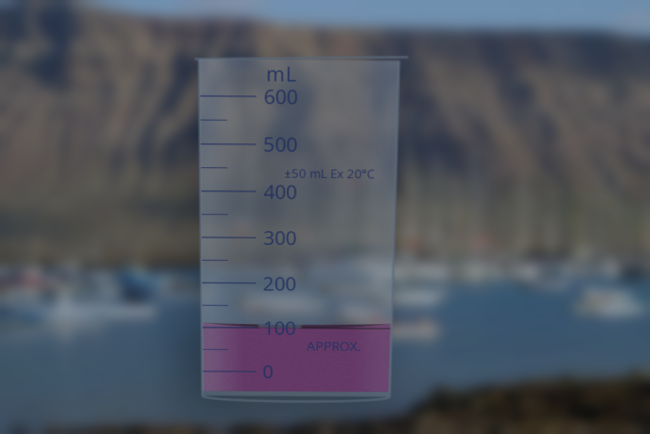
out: 100 mL
